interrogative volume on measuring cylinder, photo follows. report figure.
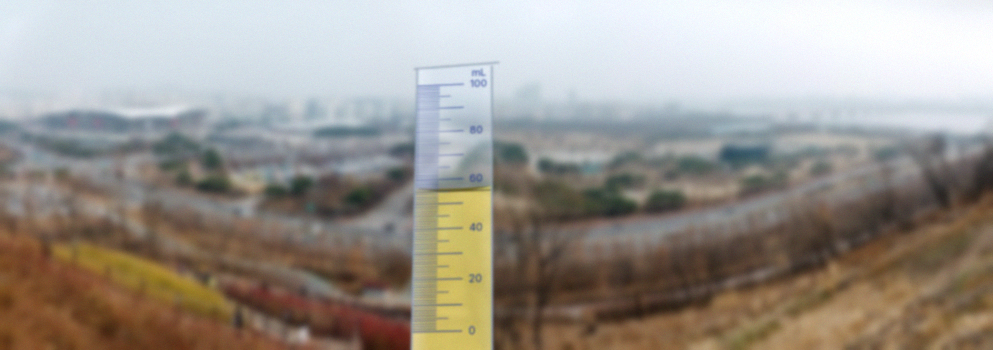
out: 55 mL
